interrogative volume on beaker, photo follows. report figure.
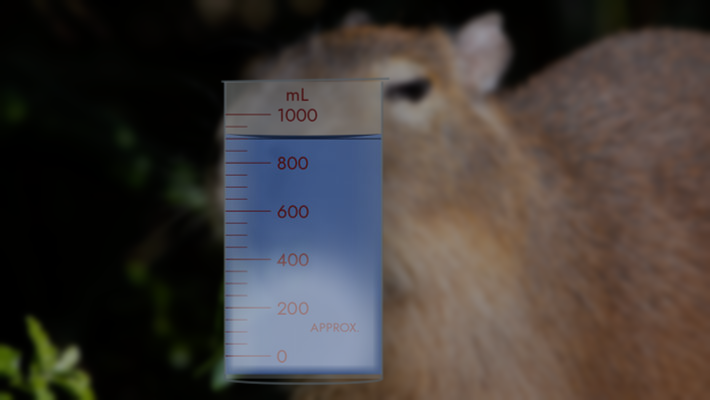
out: 900 mL
